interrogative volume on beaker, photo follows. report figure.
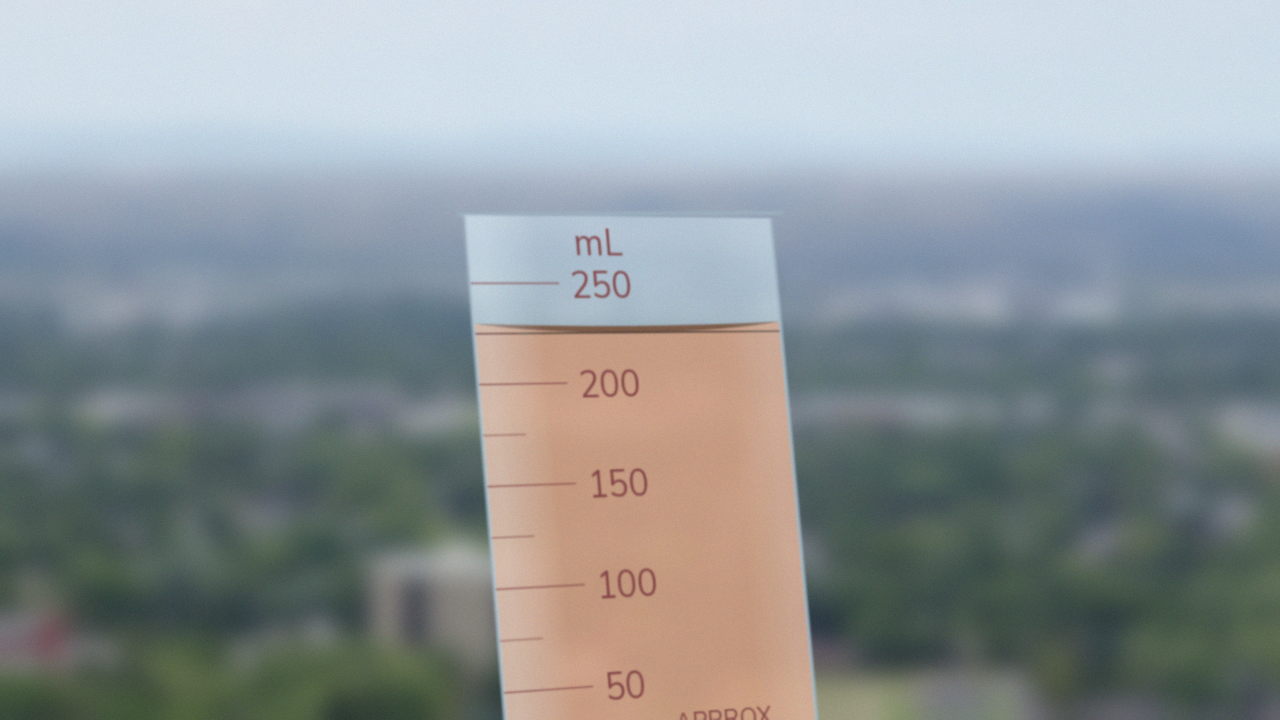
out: 225 mL
